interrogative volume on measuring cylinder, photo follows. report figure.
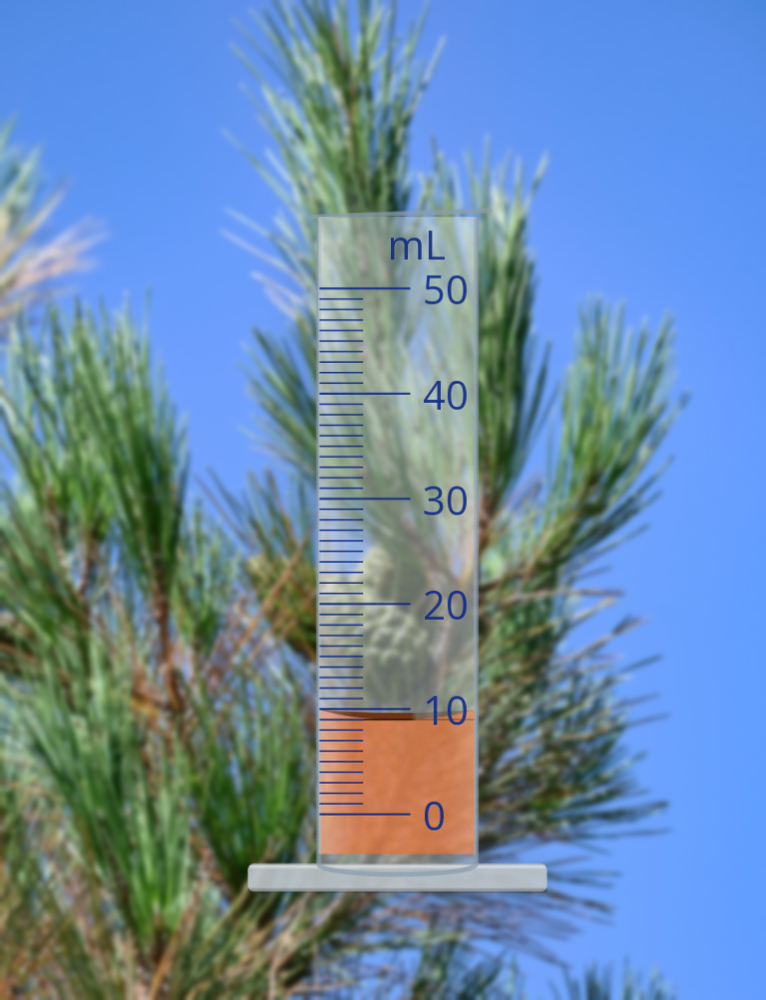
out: 9 mL
